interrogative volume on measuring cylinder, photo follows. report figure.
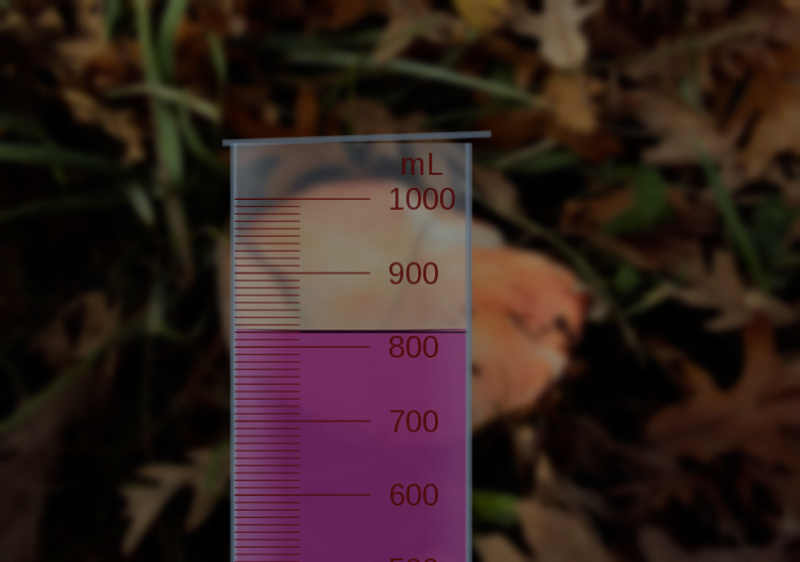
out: 820 mL
